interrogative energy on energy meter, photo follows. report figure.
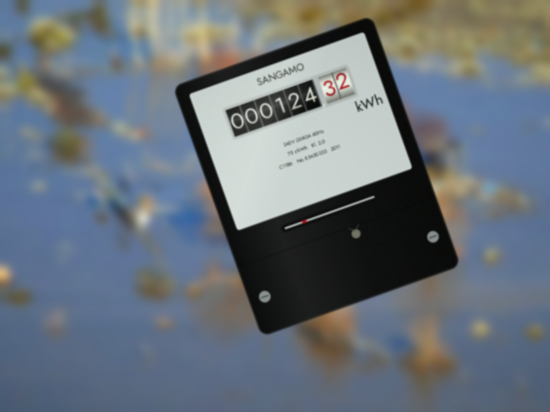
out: 124.32 kWh
